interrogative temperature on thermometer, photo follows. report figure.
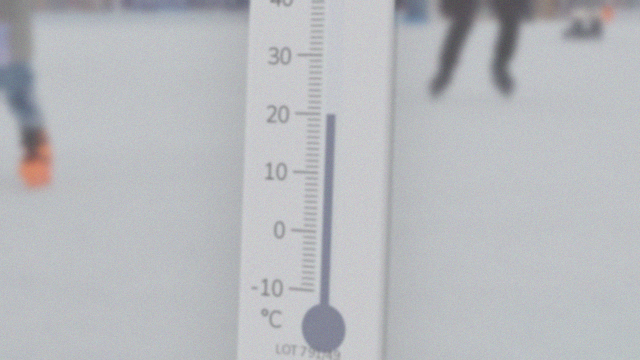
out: 20 °C
